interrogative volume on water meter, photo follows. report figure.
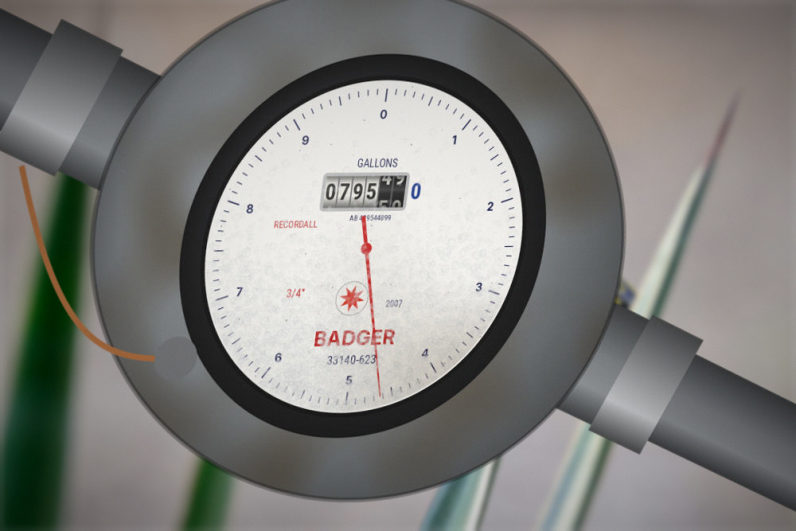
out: 795494.6 gal
